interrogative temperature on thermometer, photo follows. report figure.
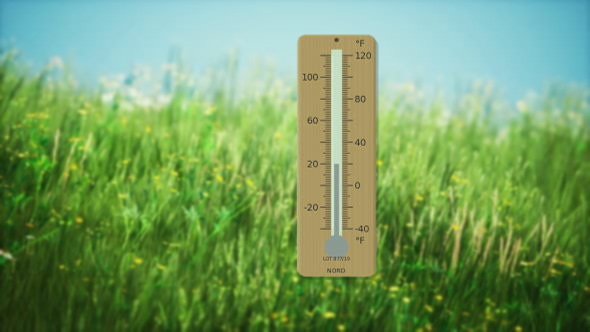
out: 20 °F
